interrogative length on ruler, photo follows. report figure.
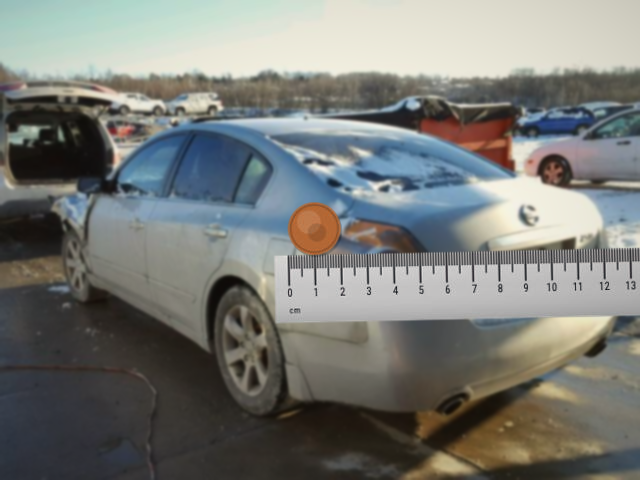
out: 2 cm
